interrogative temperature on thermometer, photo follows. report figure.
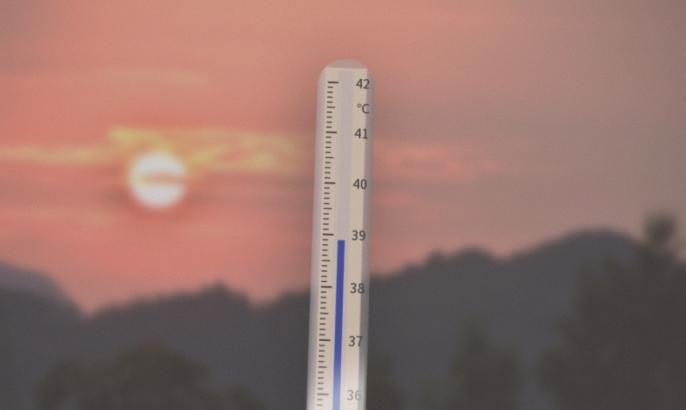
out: 38.9 °C
